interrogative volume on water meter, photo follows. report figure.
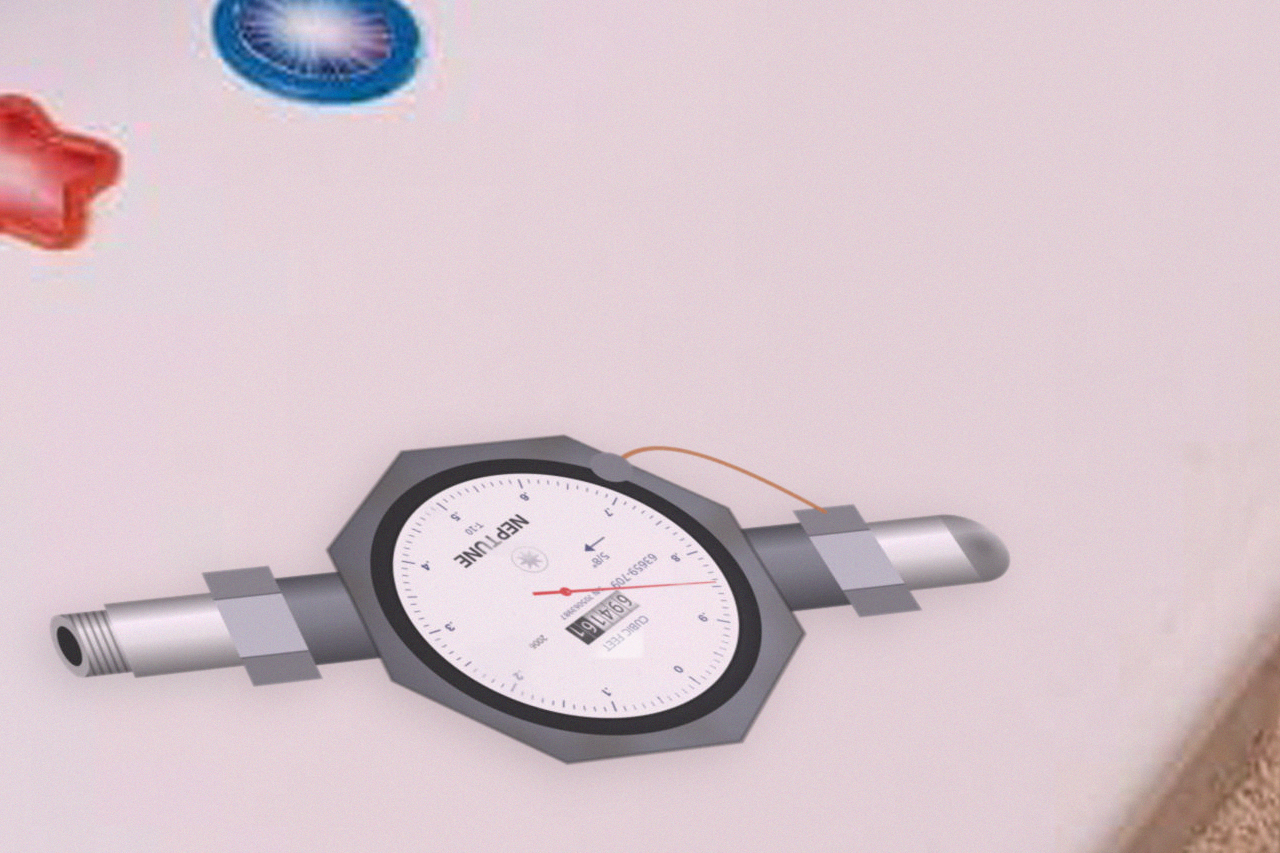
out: 694160.84 ft³
